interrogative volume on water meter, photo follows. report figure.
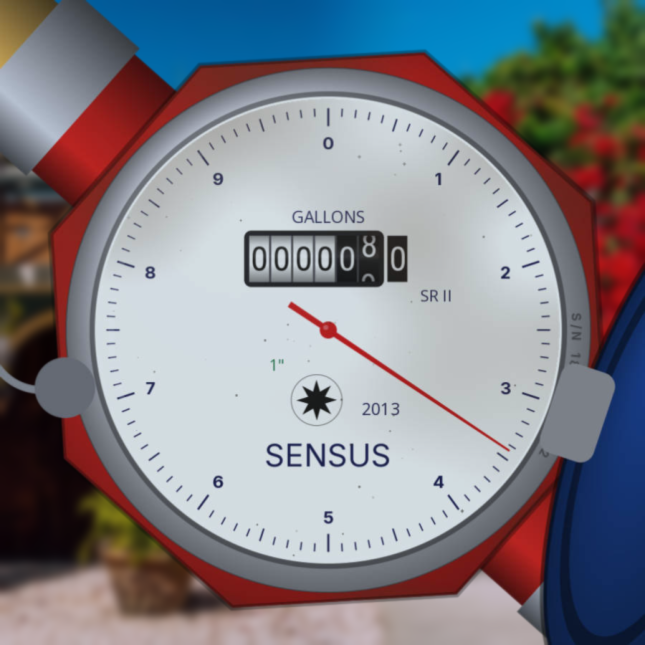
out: 83.4 gal
